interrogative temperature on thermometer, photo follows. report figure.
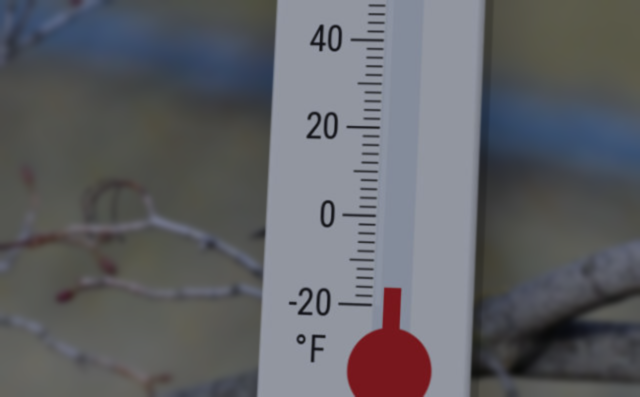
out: -16 °F
